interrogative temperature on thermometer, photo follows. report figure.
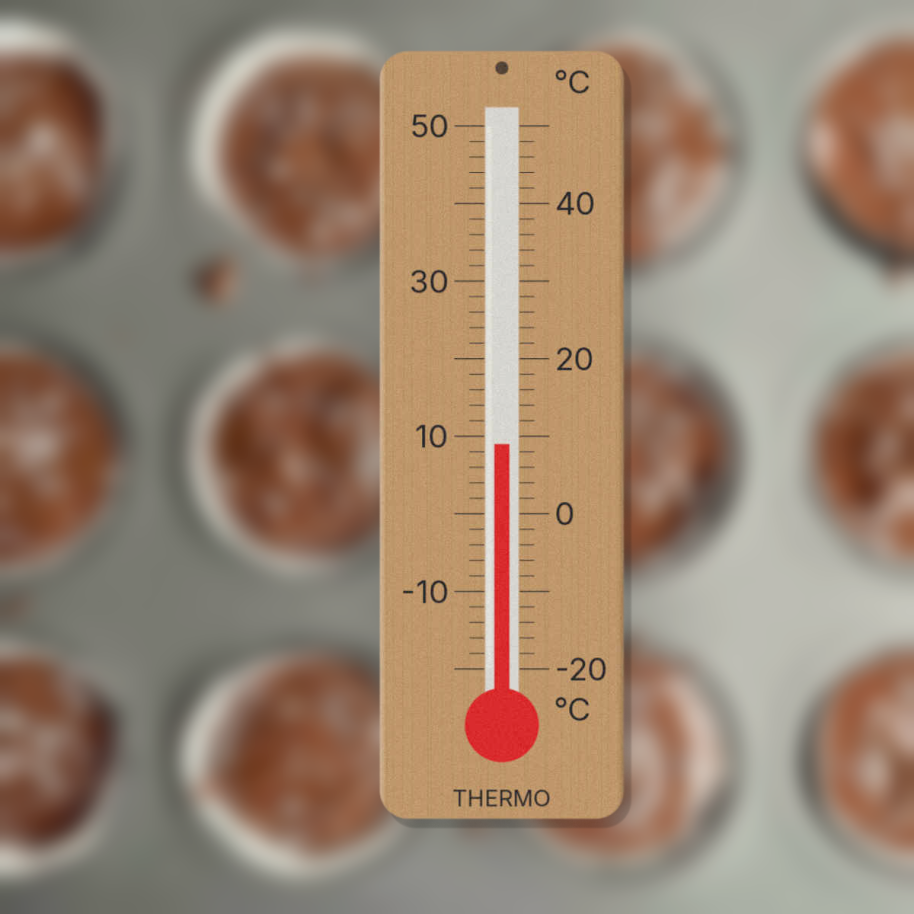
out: 9 °C
